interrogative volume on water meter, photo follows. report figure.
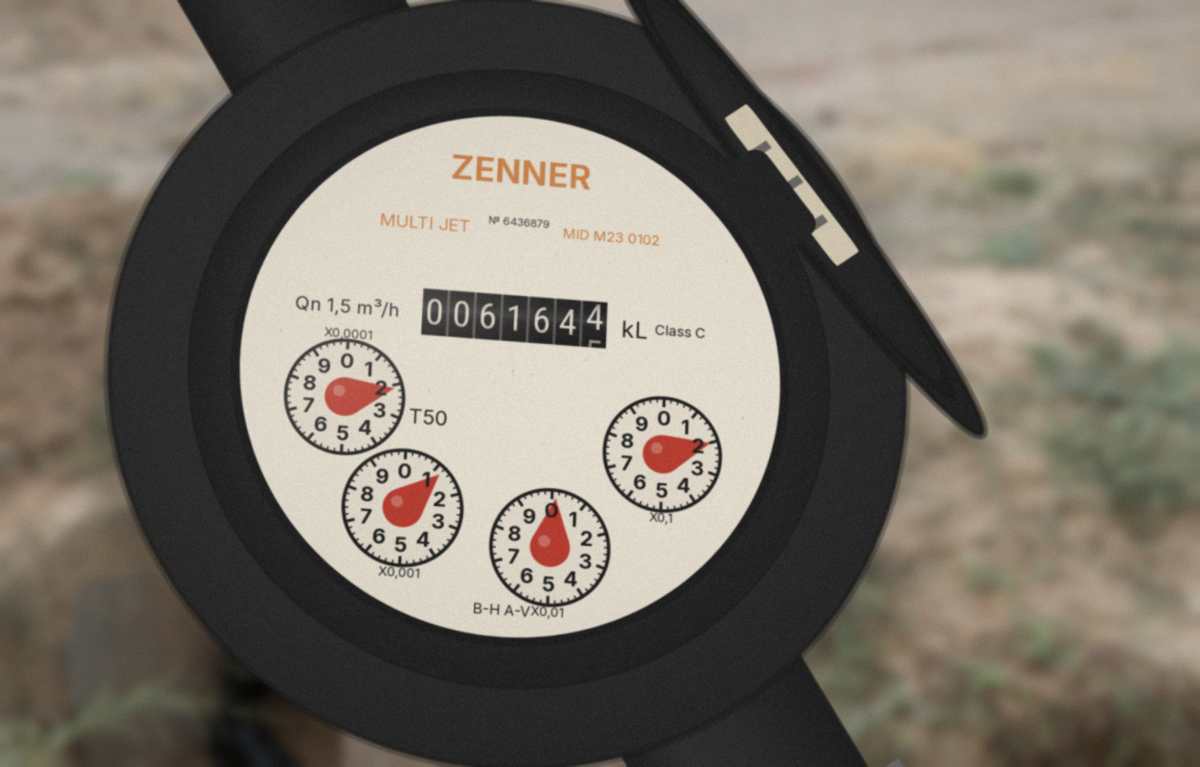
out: 61644.2012 kL
